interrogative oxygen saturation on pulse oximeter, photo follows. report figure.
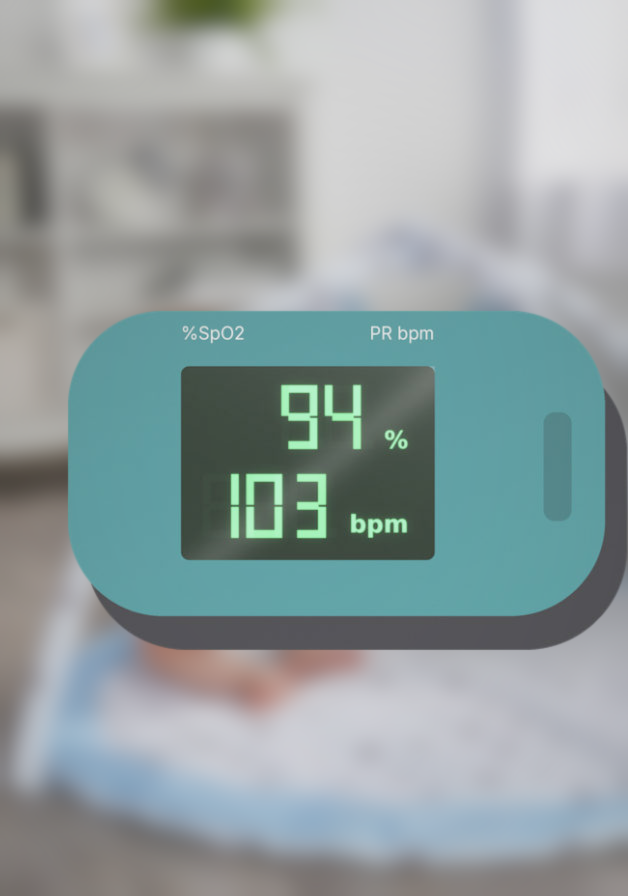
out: 94 %
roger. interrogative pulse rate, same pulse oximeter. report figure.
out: 103 bpm
